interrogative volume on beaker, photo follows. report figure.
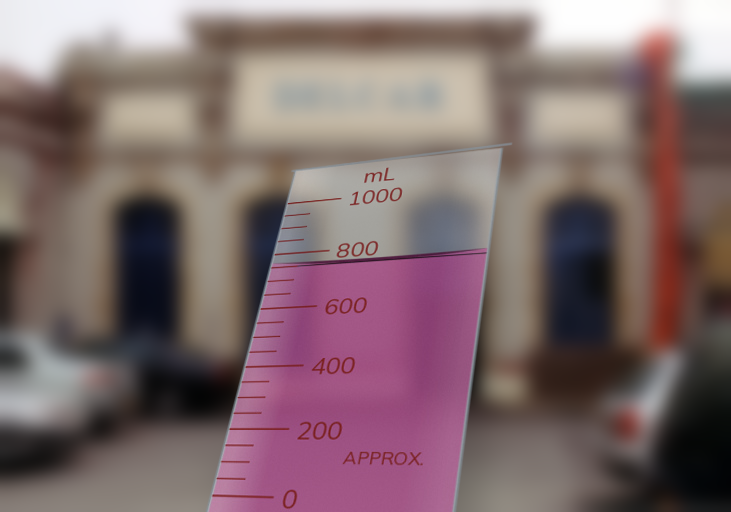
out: 750 mL
